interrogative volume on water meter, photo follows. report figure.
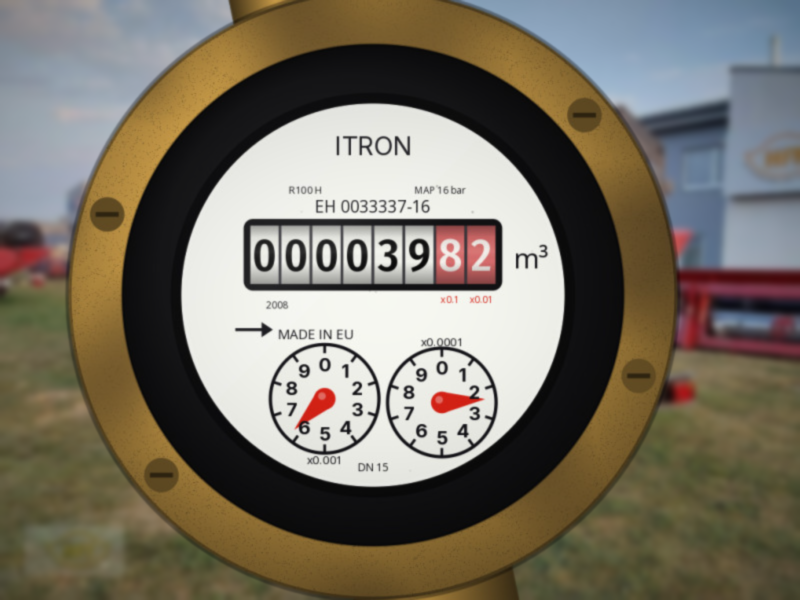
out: 39.8262 m³
